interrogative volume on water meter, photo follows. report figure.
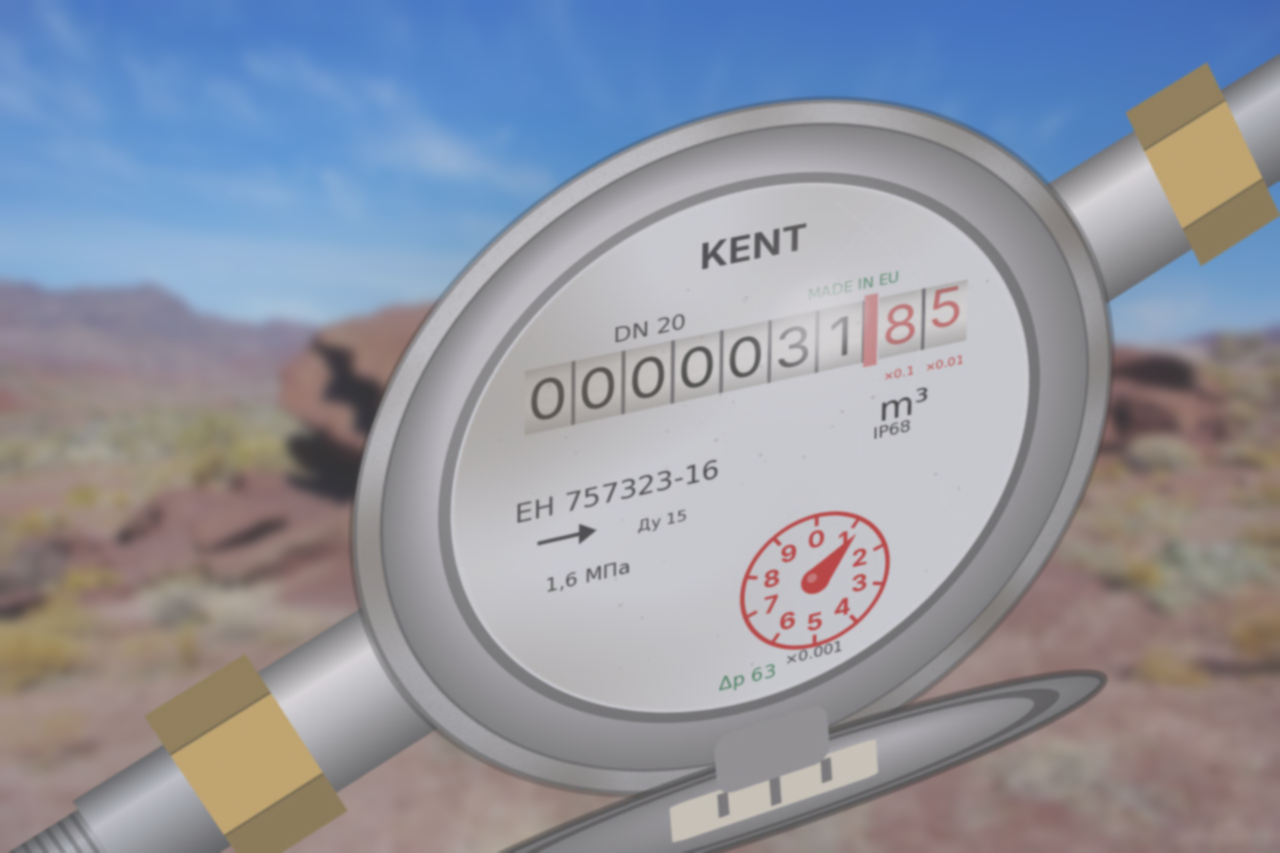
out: 31.851 m³
